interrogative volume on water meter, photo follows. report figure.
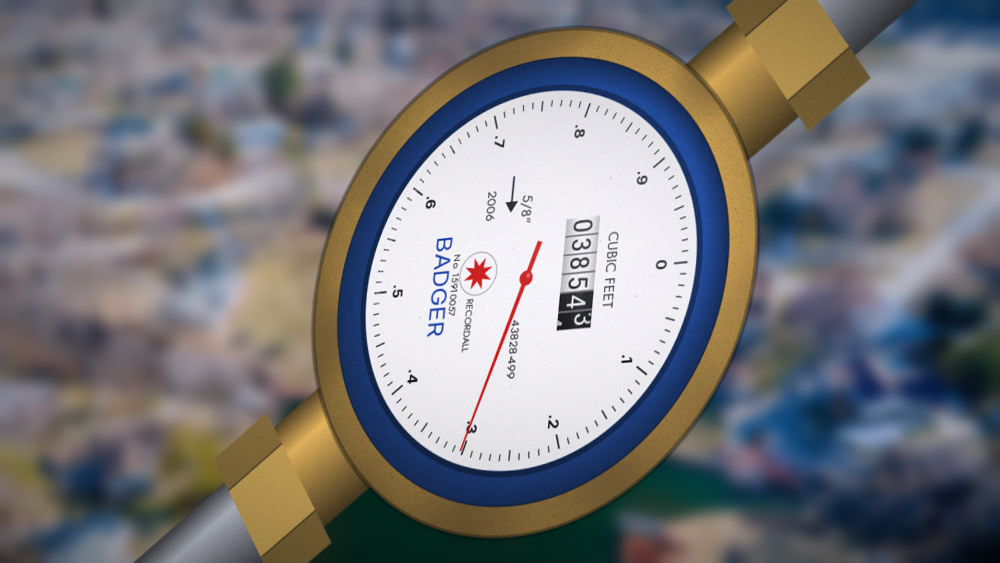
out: 38543.30 ft³
